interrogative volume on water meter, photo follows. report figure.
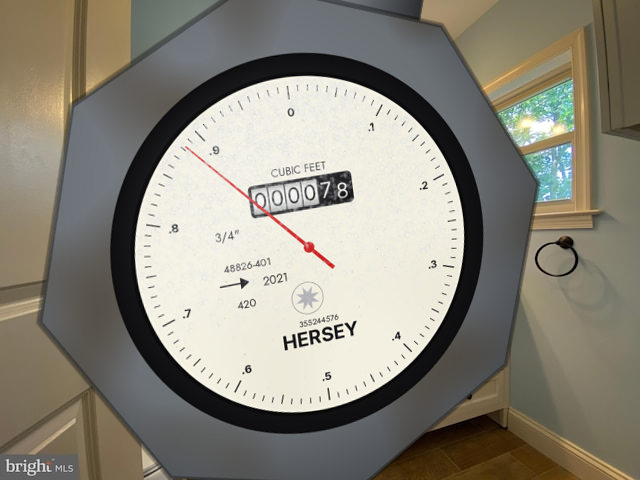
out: 77.88 ft³
